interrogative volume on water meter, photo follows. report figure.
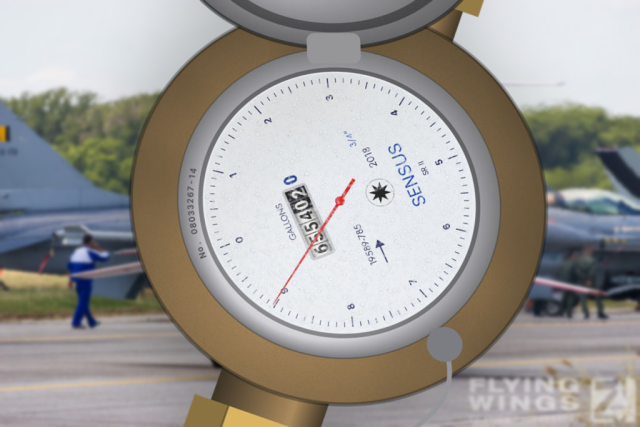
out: 6554019.0 gal
